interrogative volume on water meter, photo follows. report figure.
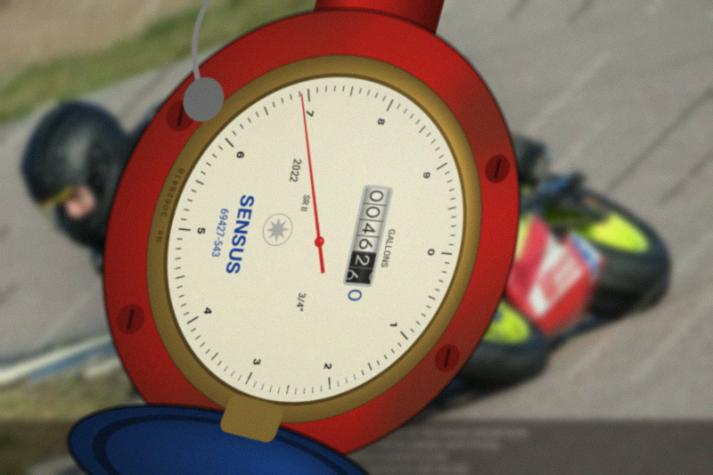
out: 46256.9 gal
